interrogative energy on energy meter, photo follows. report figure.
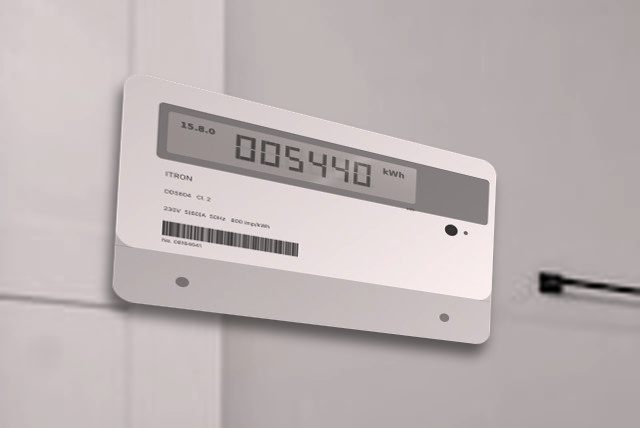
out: 5440 kWh
